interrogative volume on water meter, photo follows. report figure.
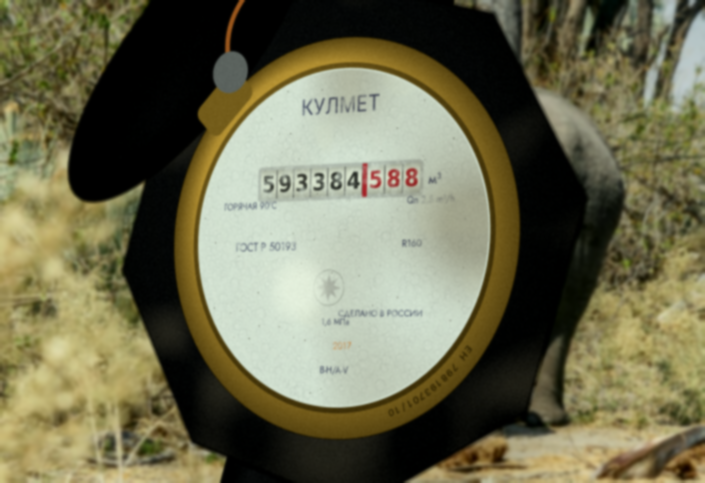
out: 593384.588 m³
